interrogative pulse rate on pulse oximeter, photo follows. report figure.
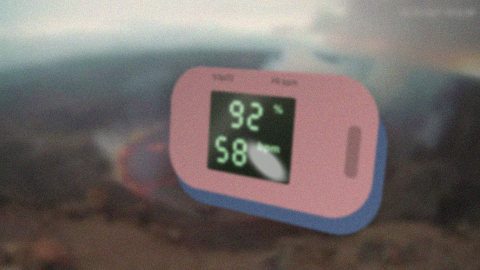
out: 58 bpm
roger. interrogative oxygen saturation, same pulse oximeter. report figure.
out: 92 %
